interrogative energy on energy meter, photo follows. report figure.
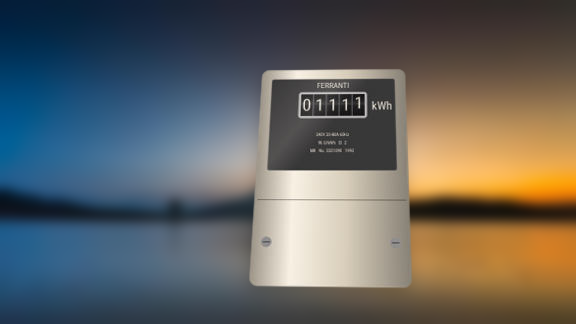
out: 1111 kWh
